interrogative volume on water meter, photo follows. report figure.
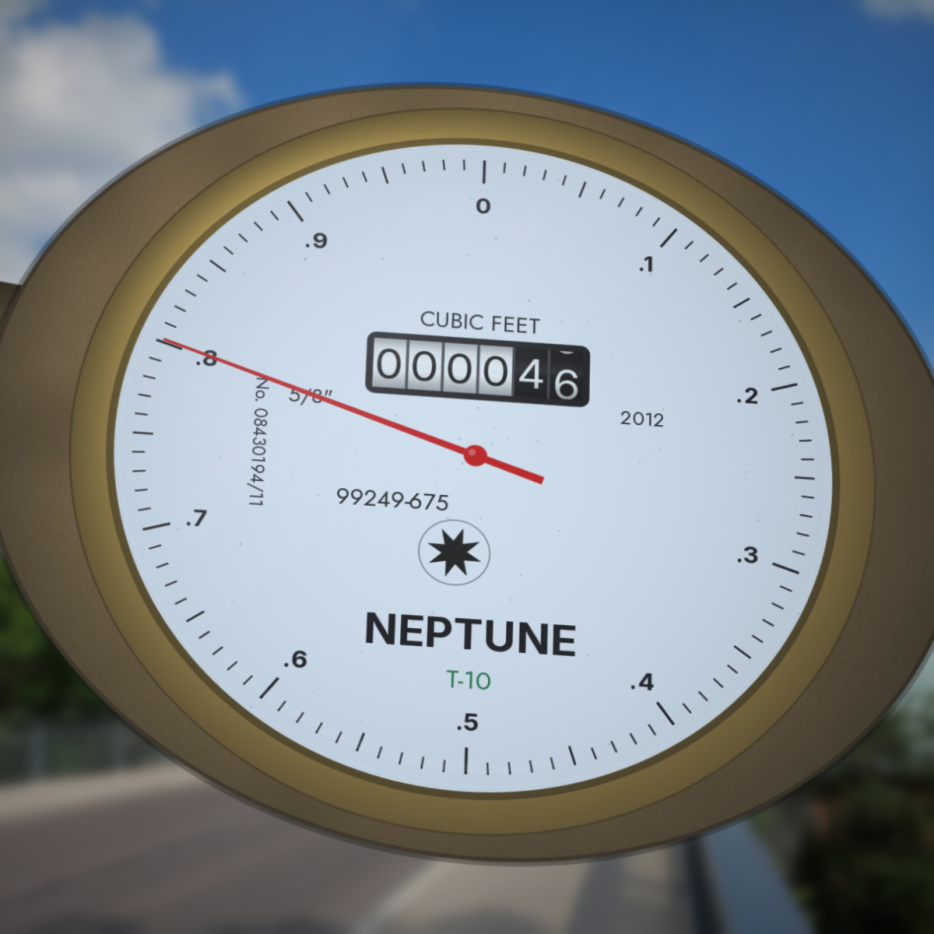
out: 45.80 ft³
